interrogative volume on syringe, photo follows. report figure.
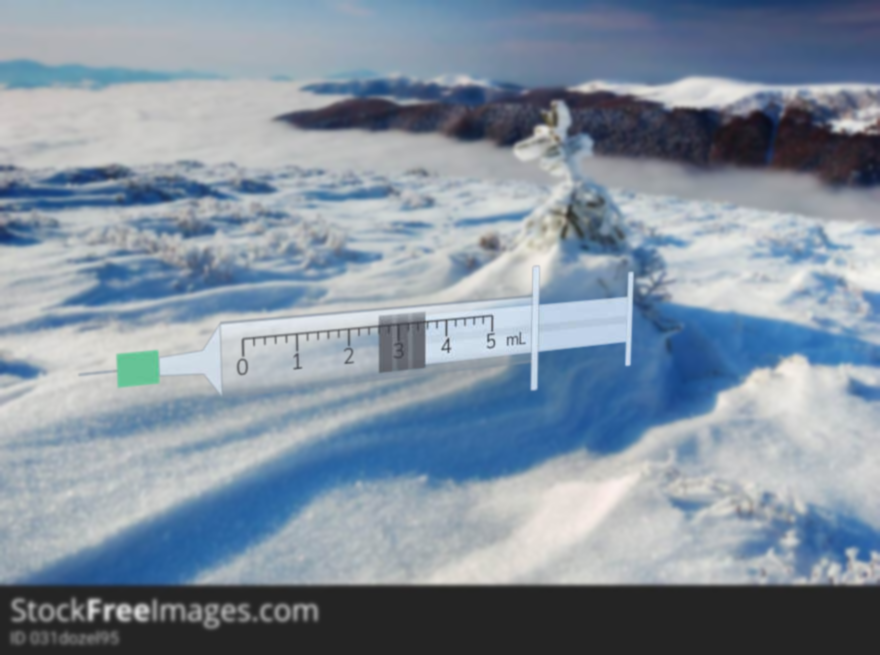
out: 2.6 mL
